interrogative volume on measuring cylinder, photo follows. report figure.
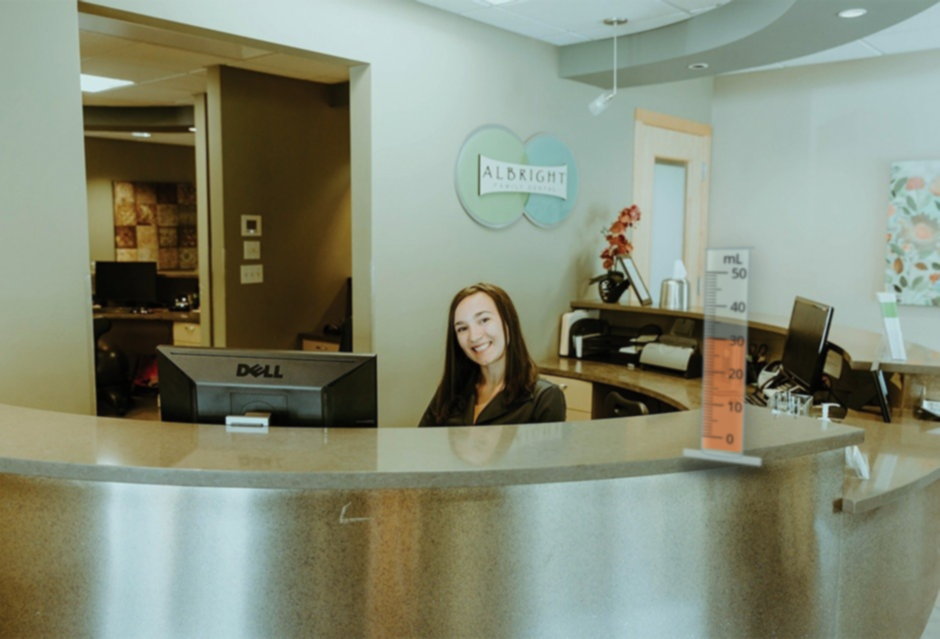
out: 30 mL
